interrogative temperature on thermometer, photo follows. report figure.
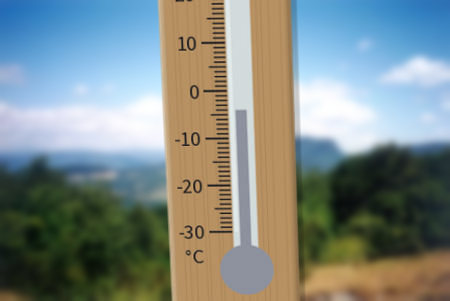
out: -4 °C
